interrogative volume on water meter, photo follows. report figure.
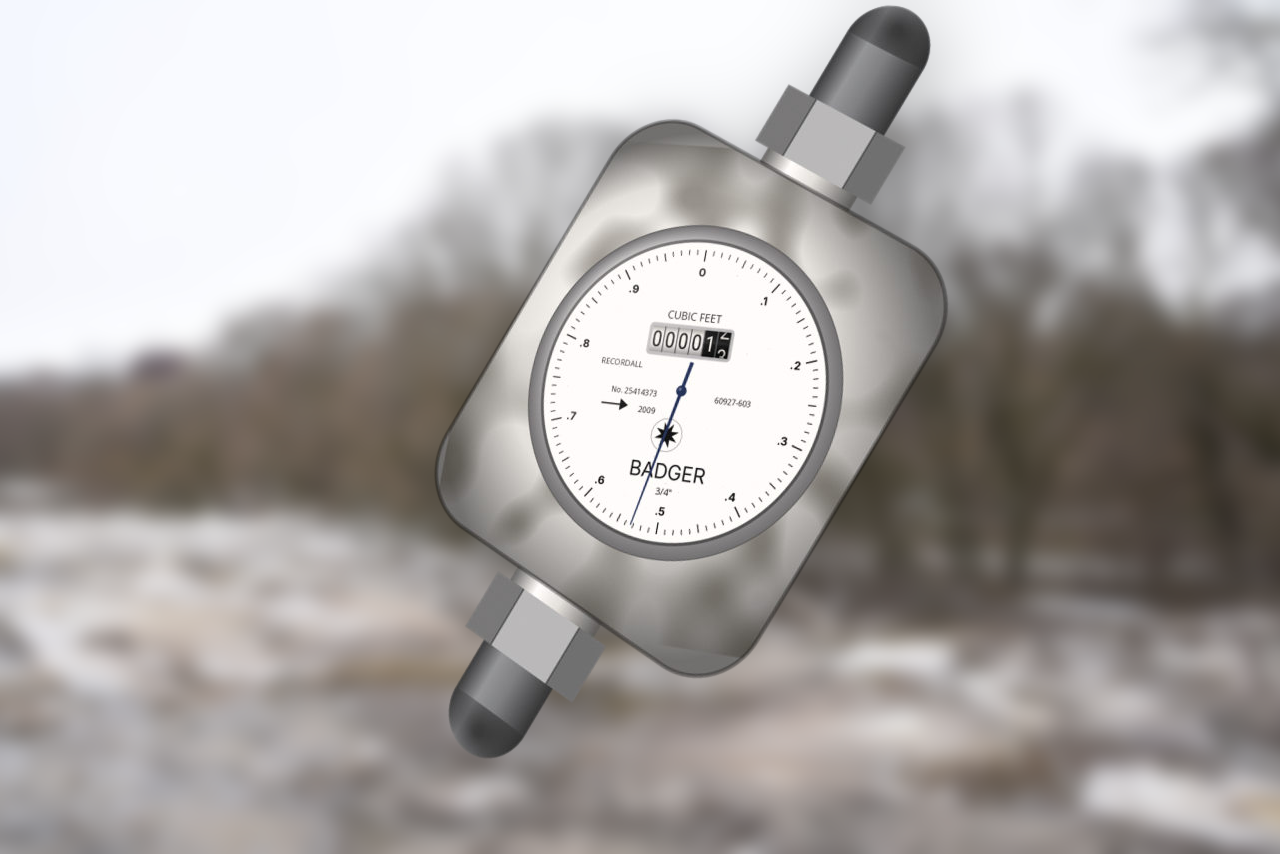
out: 12.53 ft³
